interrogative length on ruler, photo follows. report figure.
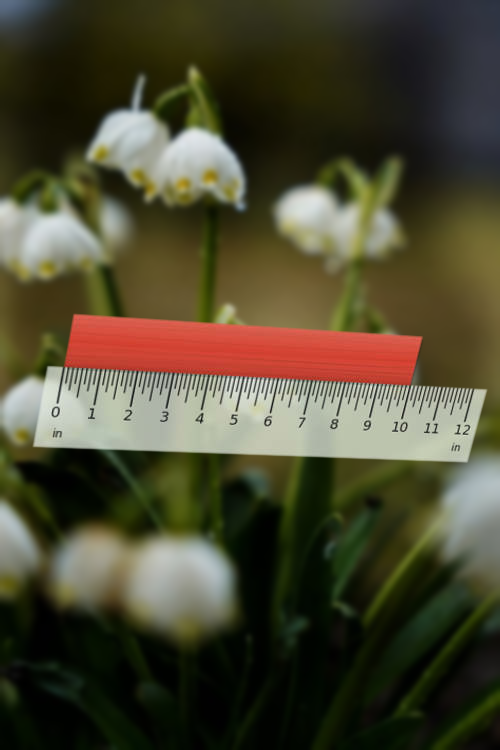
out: 10 in
